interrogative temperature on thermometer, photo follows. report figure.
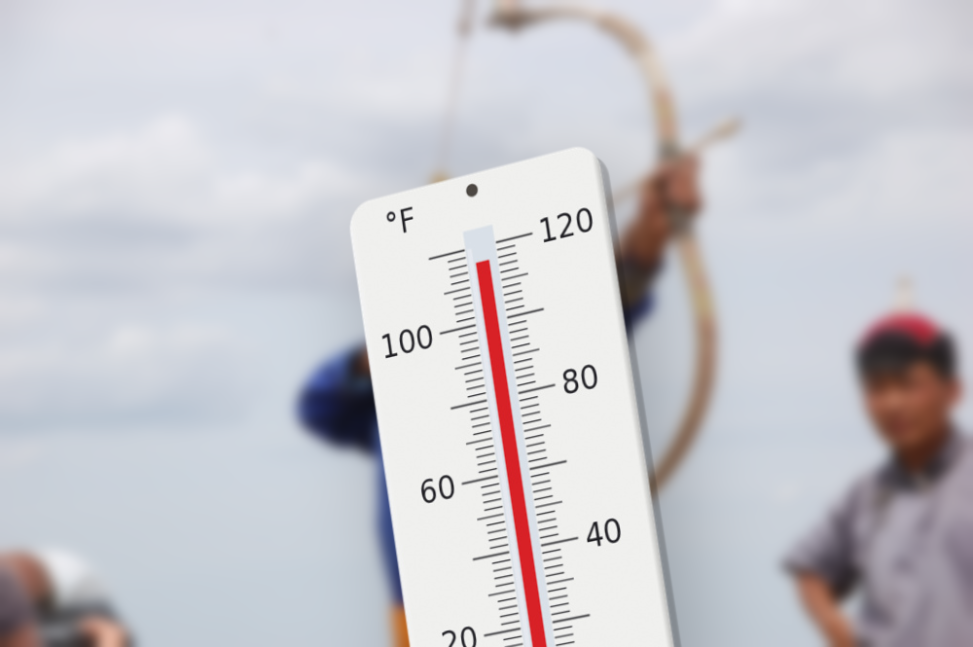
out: 116 °F
